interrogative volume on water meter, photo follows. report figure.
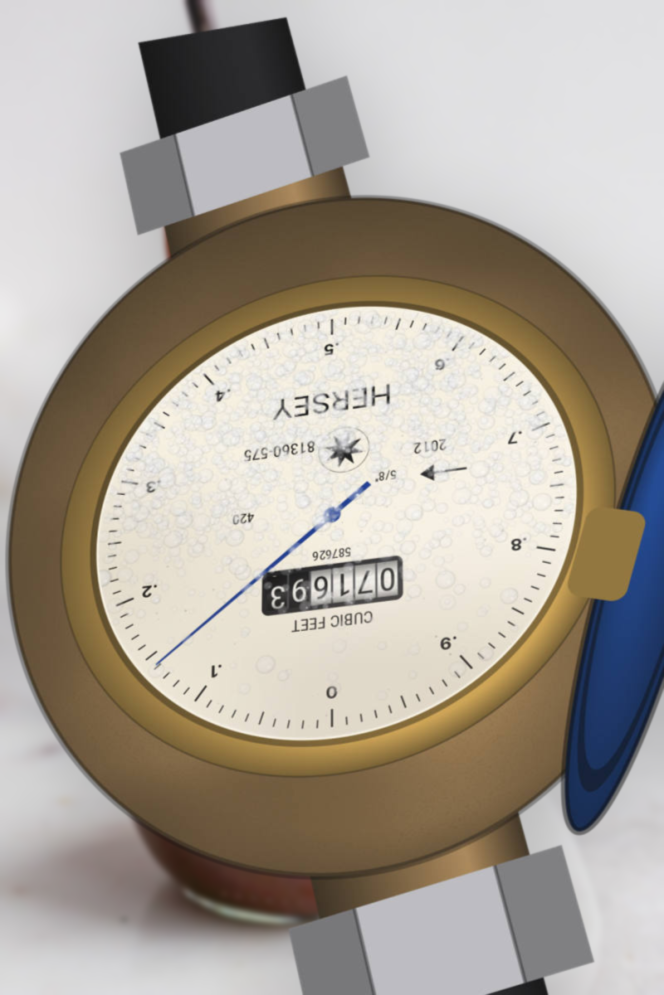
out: 71693.14 ft³
